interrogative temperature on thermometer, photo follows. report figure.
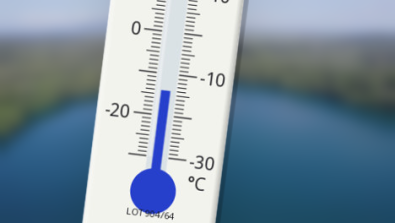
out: -14 °C
